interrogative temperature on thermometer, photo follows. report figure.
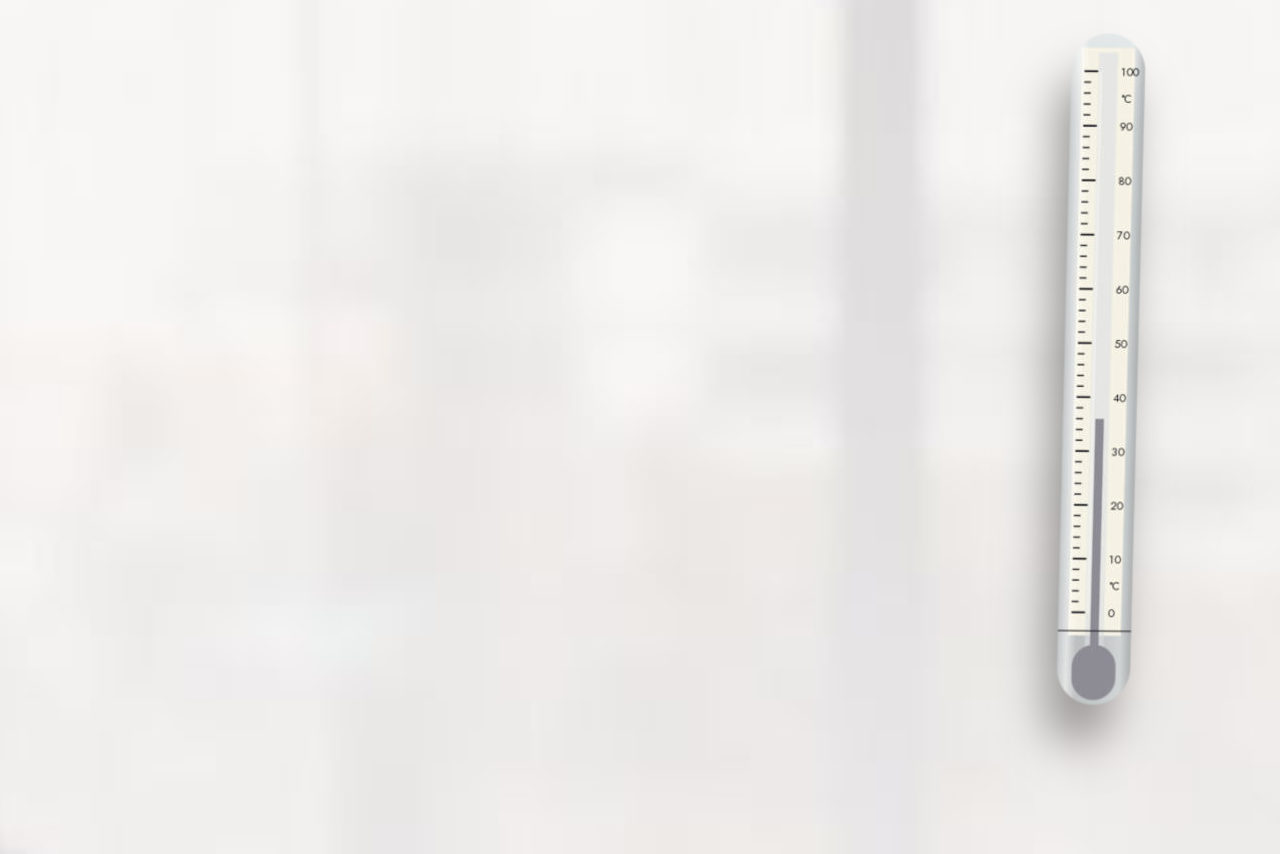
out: 36 °C
